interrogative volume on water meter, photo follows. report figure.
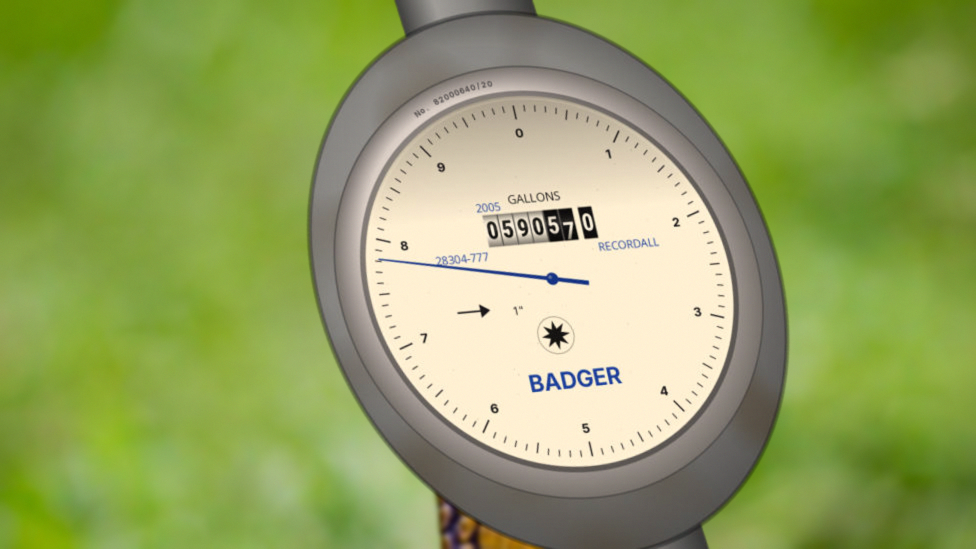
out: 590567.8 gal
